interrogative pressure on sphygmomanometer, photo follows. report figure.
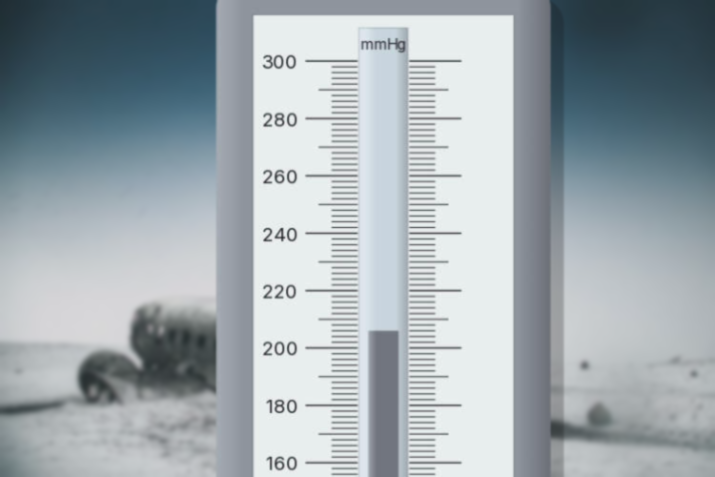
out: 206 mmHg
